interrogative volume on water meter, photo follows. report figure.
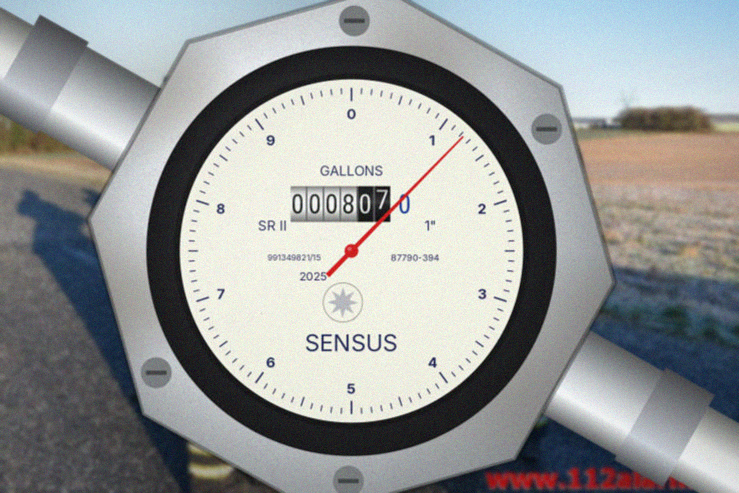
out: 8071.2 gal
